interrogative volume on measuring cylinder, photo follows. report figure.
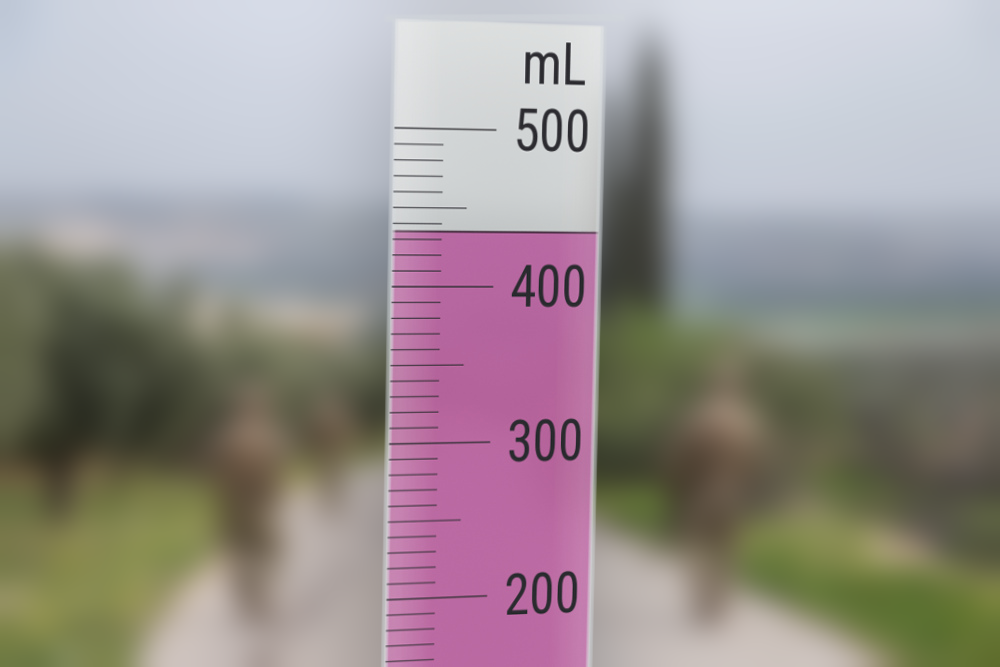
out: 435 mL
